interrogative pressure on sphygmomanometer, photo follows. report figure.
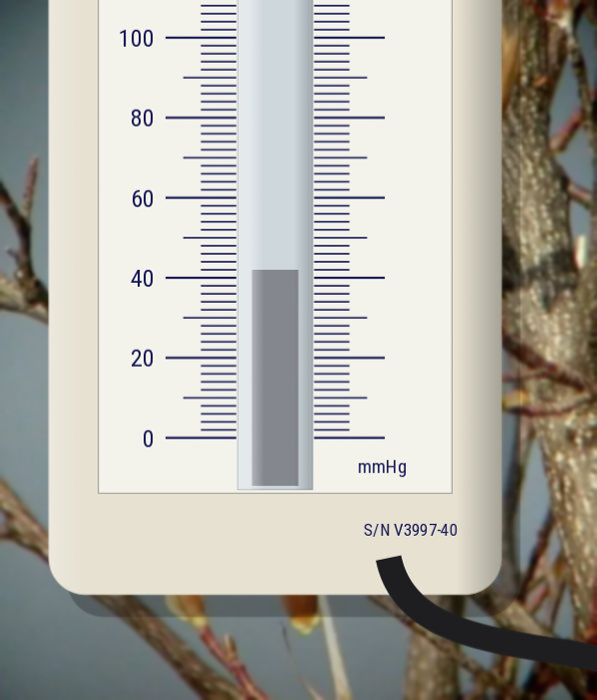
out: 42 mmHg
